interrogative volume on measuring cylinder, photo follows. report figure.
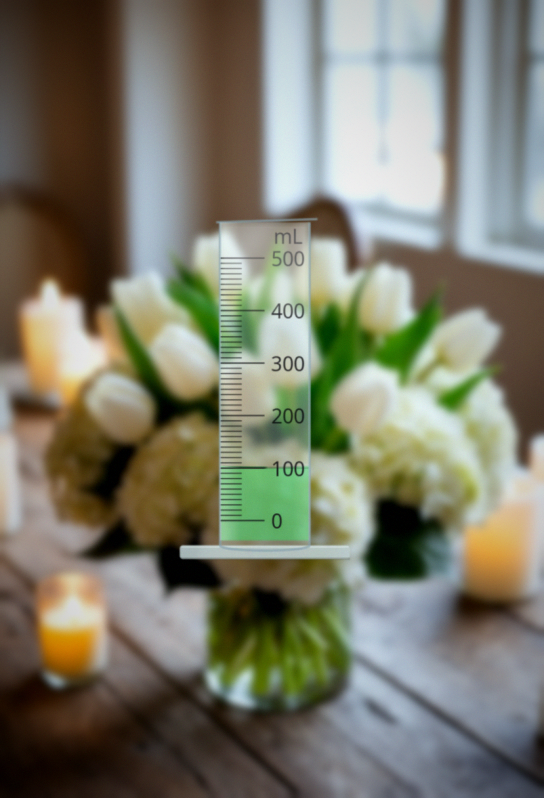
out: 100 mL
